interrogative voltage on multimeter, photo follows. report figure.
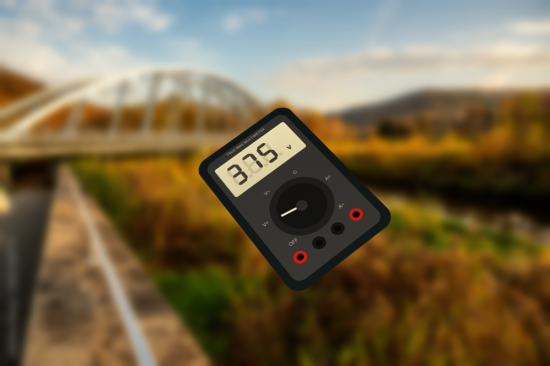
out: 375 V
